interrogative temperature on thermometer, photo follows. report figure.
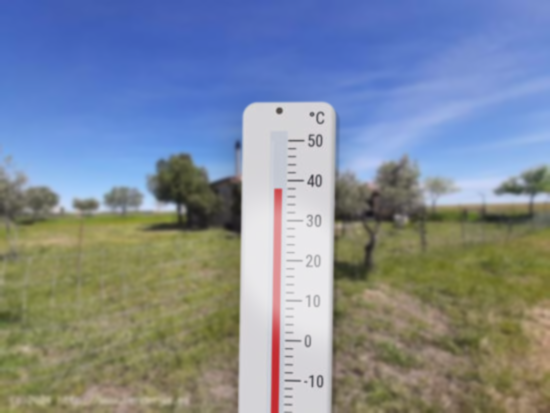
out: 38 °C
